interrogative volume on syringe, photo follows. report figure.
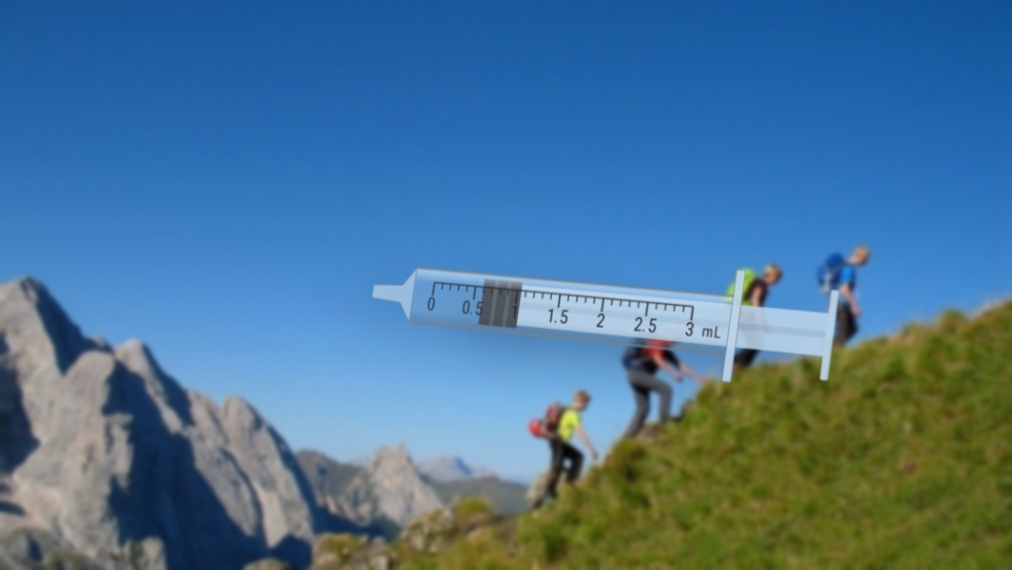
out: 0.6 mL
